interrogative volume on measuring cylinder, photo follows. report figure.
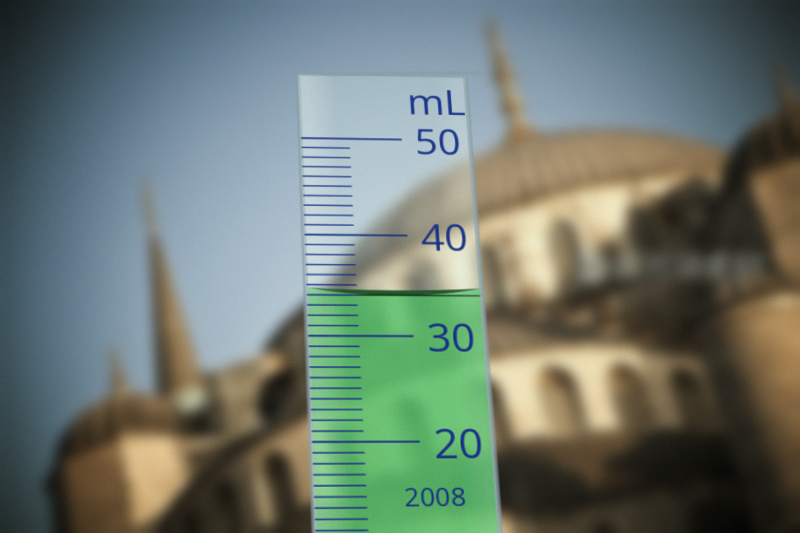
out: 34 mL
